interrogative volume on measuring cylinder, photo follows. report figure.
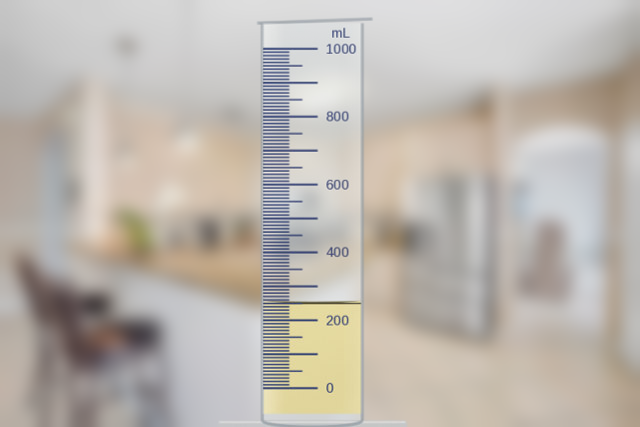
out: 250 mL
